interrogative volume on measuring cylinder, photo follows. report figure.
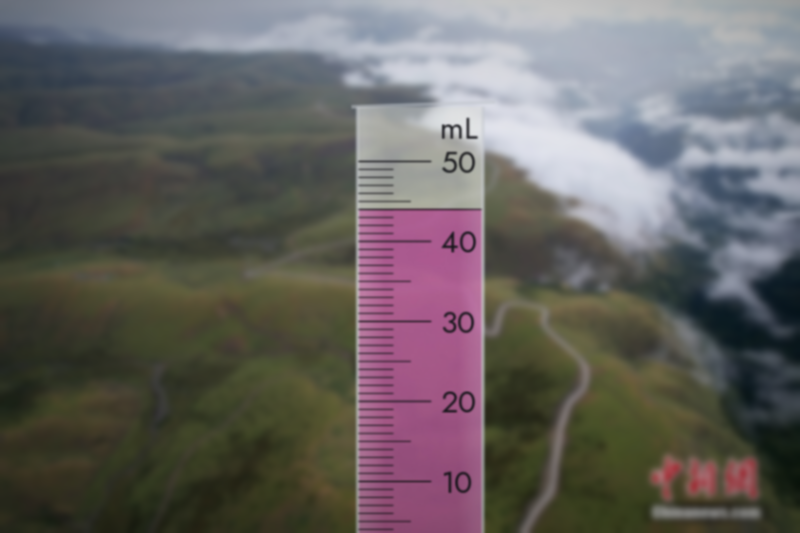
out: 44 mL
